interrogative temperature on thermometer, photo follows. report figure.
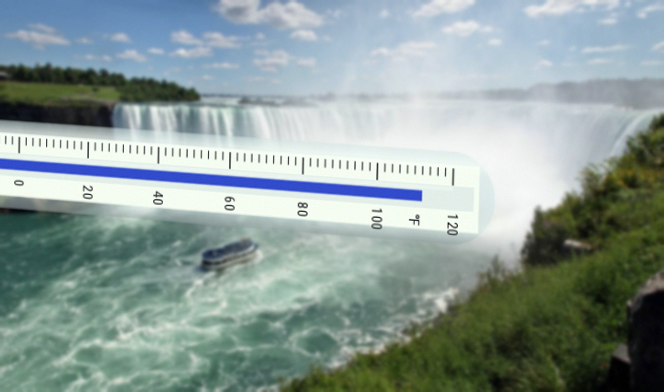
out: 112 °F
